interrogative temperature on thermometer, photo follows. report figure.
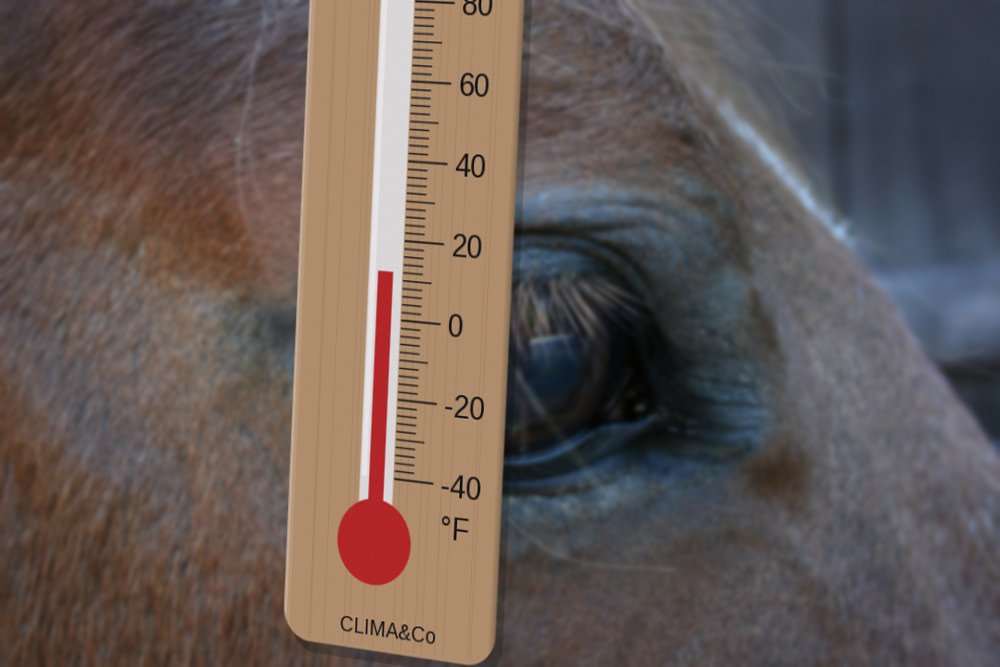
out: 12 °F
